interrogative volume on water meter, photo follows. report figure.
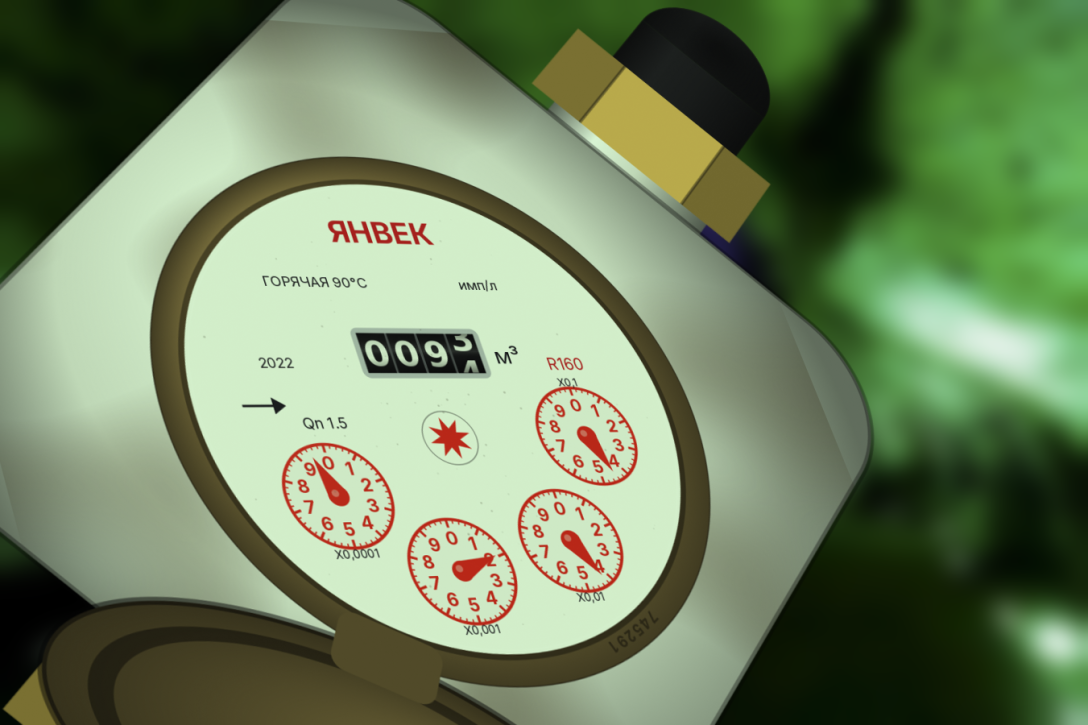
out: 93.4419 m³
